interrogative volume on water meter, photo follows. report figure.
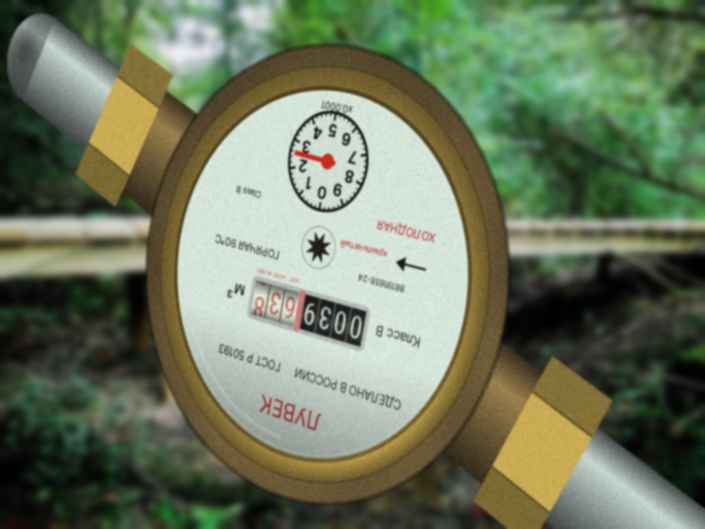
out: 39.6382 m³
